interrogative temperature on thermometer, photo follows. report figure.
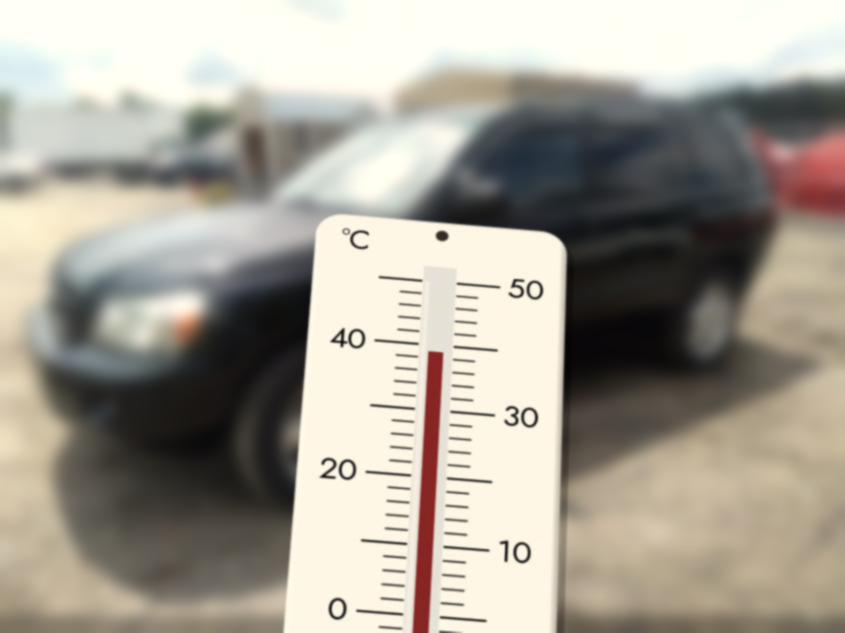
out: 39 °C
